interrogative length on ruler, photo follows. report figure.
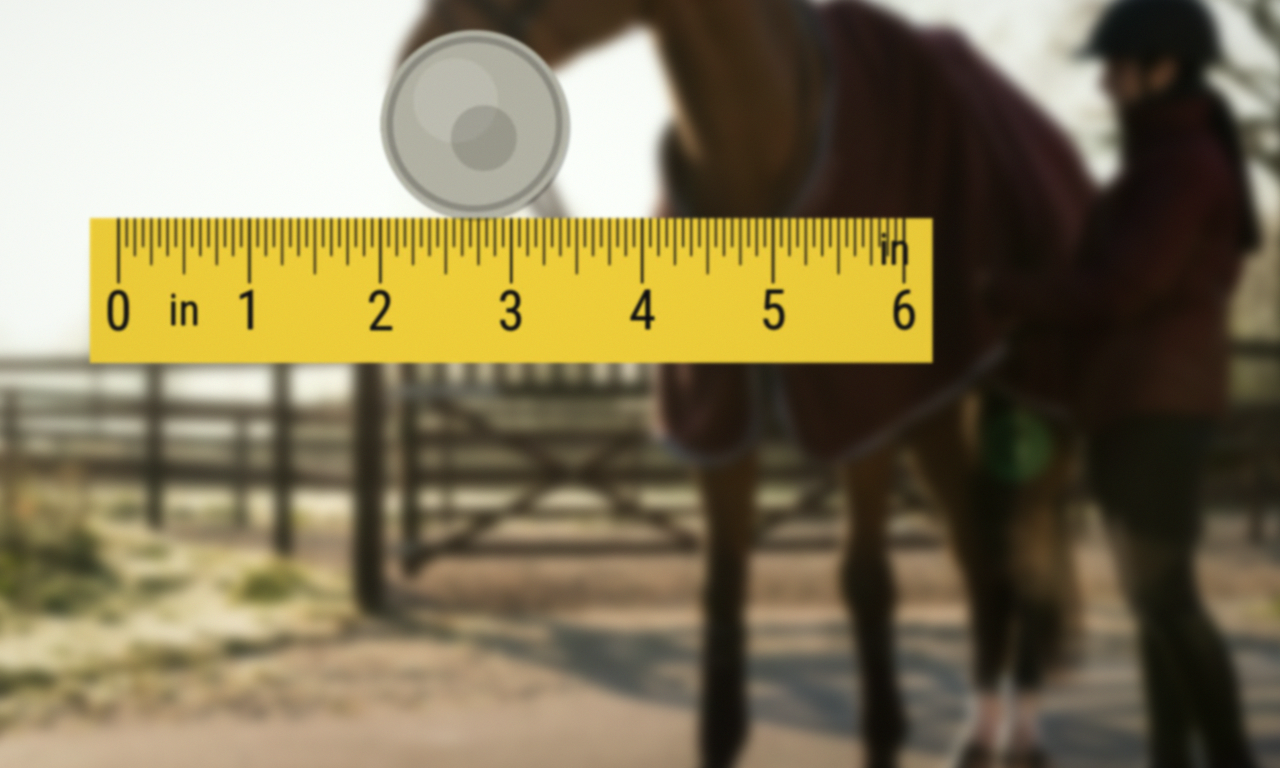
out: 1.4375 in
